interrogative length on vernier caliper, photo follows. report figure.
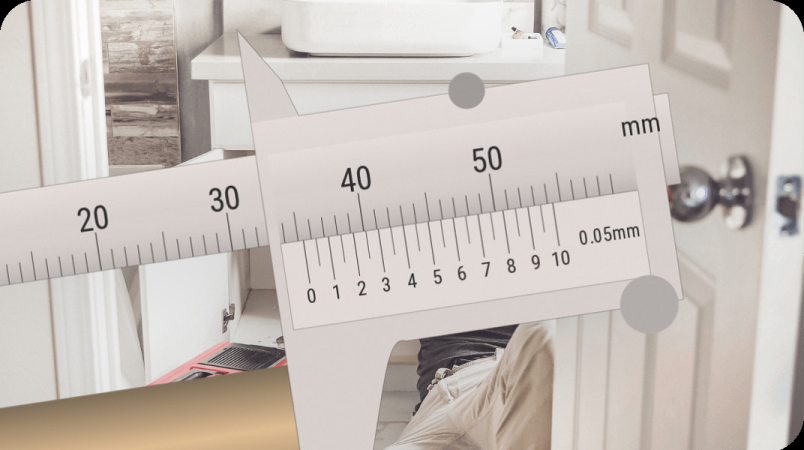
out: 35.4 mm
